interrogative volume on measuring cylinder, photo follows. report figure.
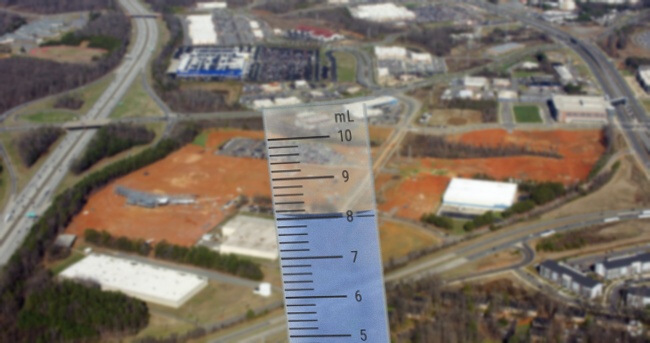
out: 8 mL
